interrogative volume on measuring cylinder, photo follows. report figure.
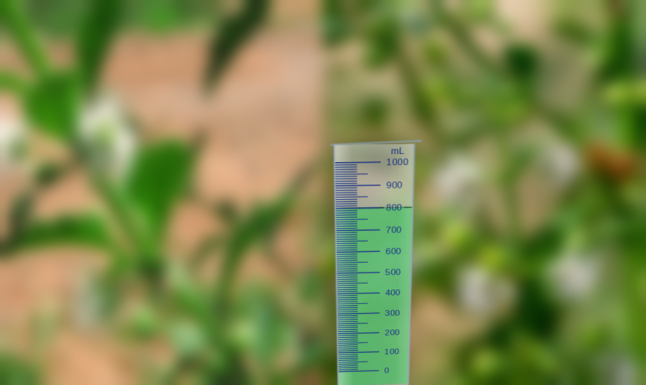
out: 800 mL
